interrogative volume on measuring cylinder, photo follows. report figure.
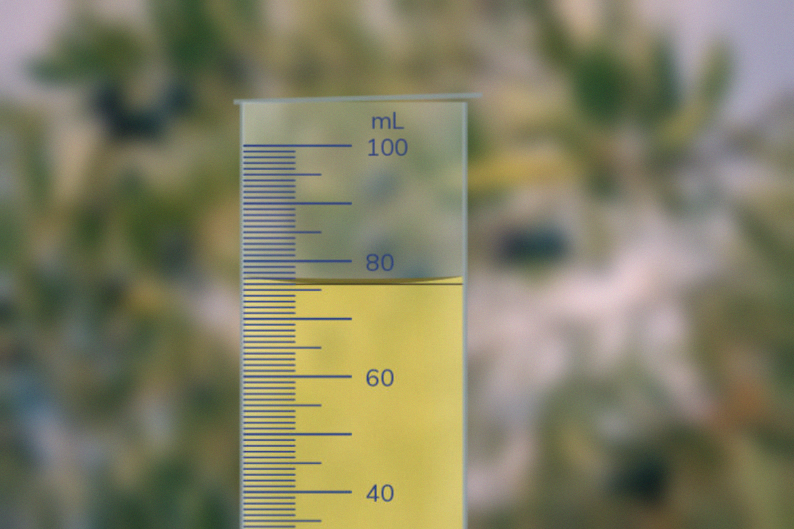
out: 76 mL
